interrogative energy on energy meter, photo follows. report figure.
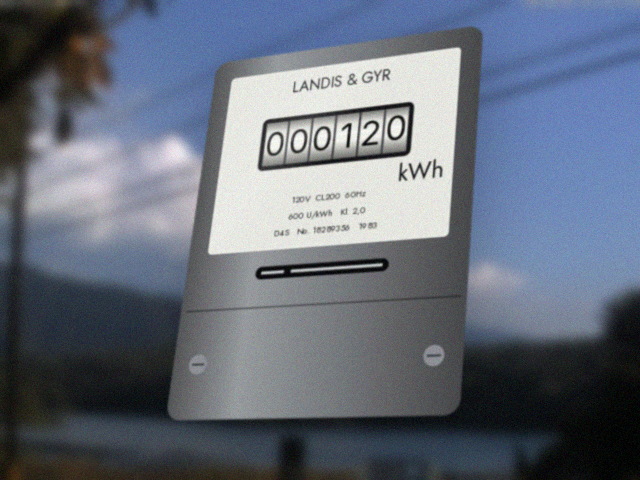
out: 120 kWh
